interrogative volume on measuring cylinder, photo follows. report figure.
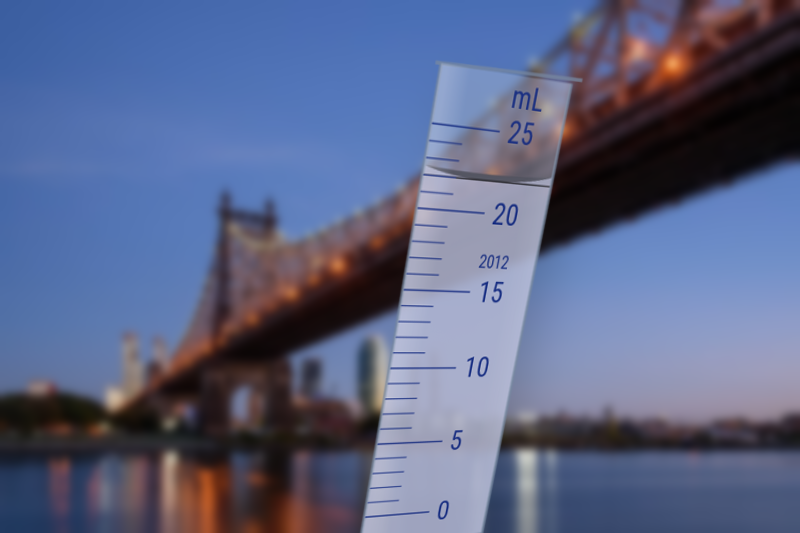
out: 22 mL
